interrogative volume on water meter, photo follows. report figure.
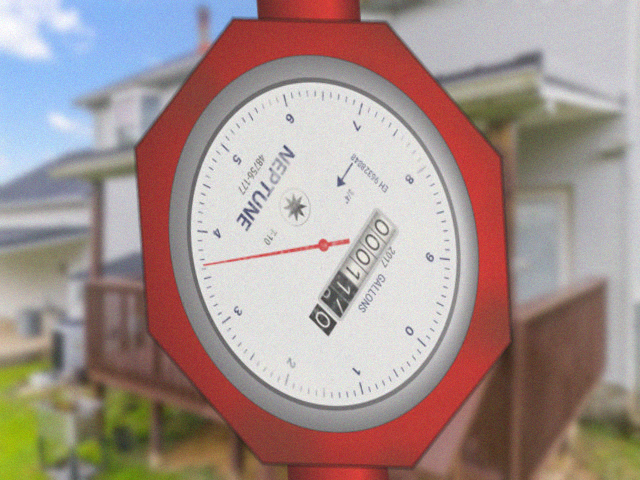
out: 1173.6 gal
